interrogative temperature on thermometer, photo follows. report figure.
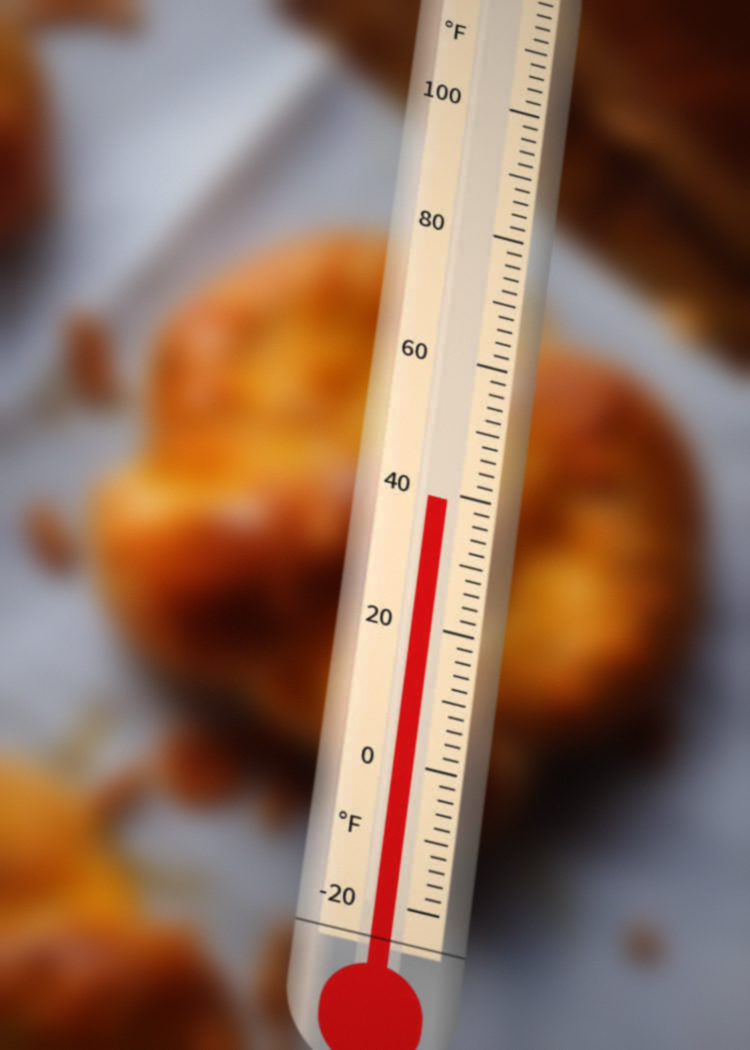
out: 39 °F
